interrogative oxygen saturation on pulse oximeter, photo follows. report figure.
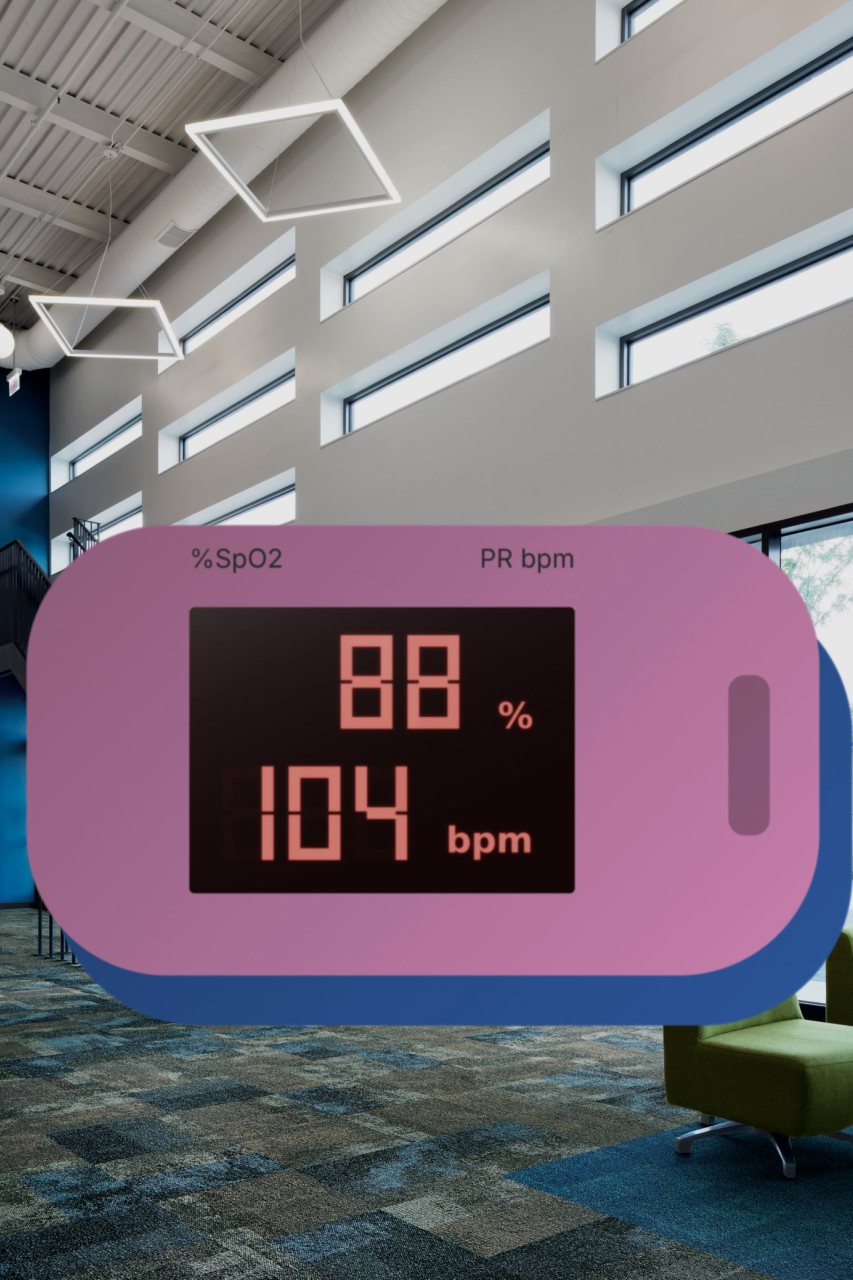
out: 88 %
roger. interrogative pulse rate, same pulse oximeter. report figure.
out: 104 bpm
